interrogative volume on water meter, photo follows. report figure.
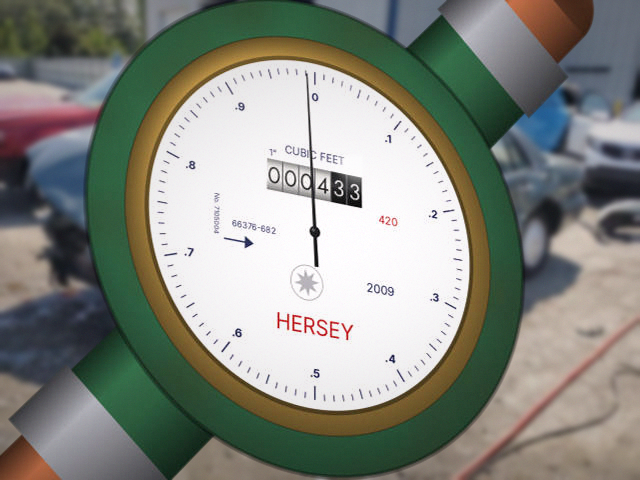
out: 432.99 ft³
